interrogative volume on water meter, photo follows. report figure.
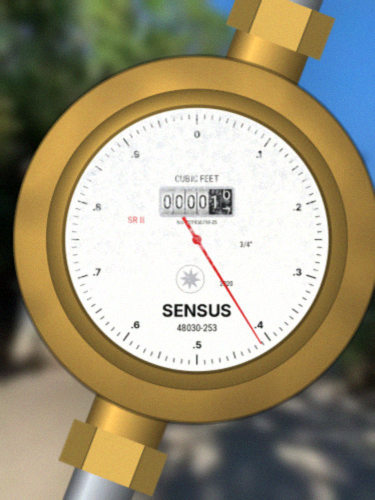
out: 16.41 ft³
